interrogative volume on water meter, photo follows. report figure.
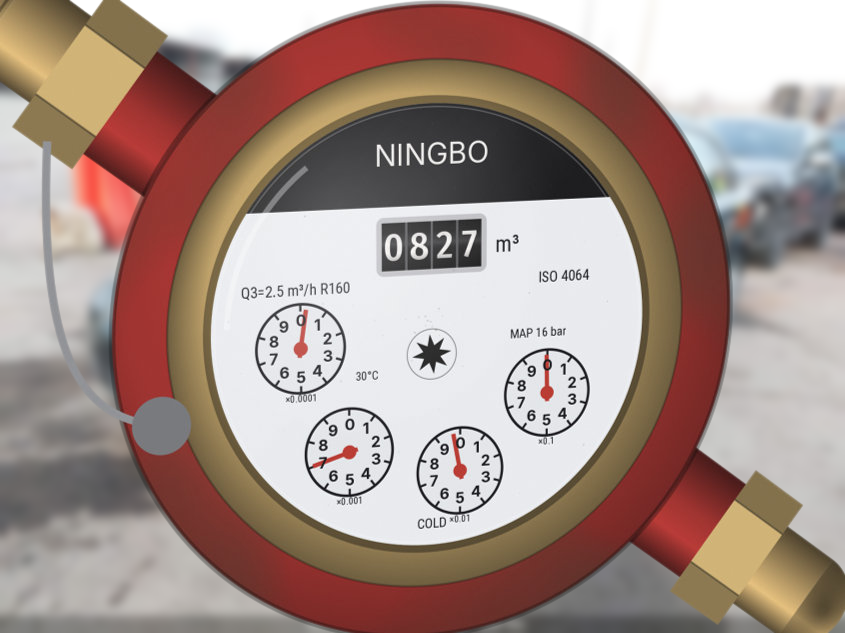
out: 826.9970 m³
